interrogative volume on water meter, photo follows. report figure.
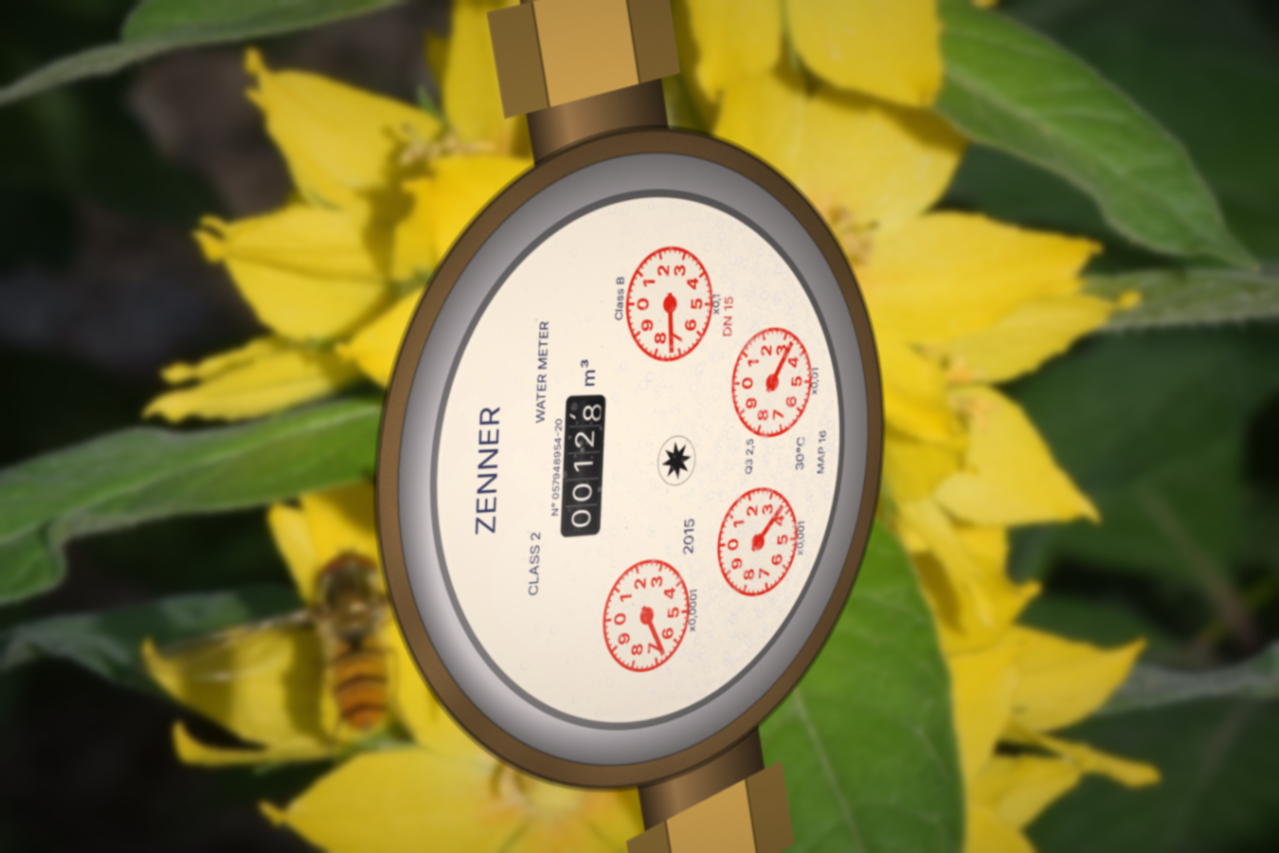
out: 127.7336 m³
